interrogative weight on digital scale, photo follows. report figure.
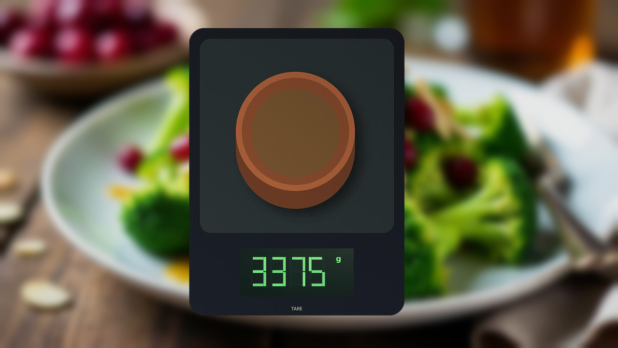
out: 3375 g
